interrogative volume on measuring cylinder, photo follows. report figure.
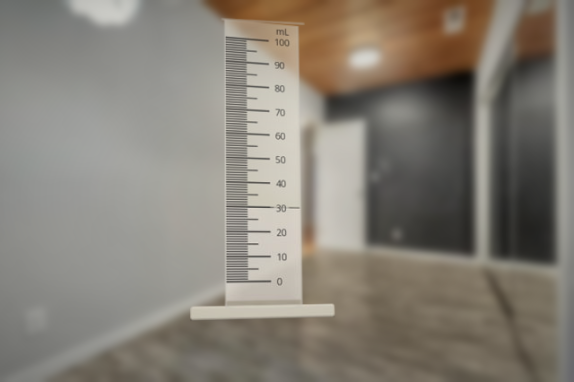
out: 30 mL
